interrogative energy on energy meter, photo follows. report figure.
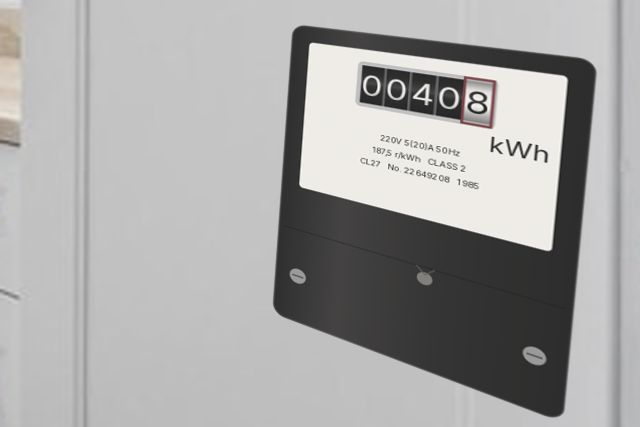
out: 40.8 kWh
